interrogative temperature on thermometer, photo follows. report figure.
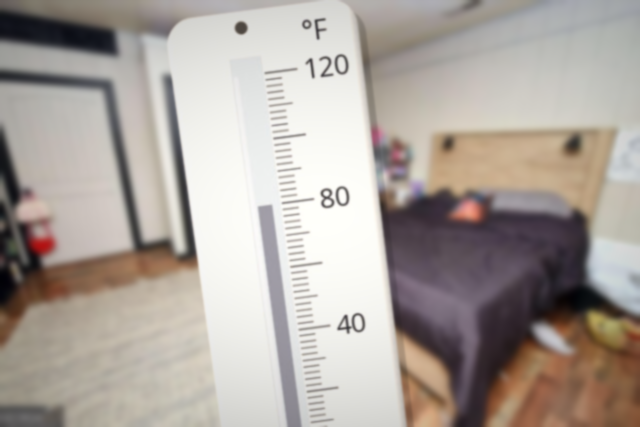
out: 80 °F
